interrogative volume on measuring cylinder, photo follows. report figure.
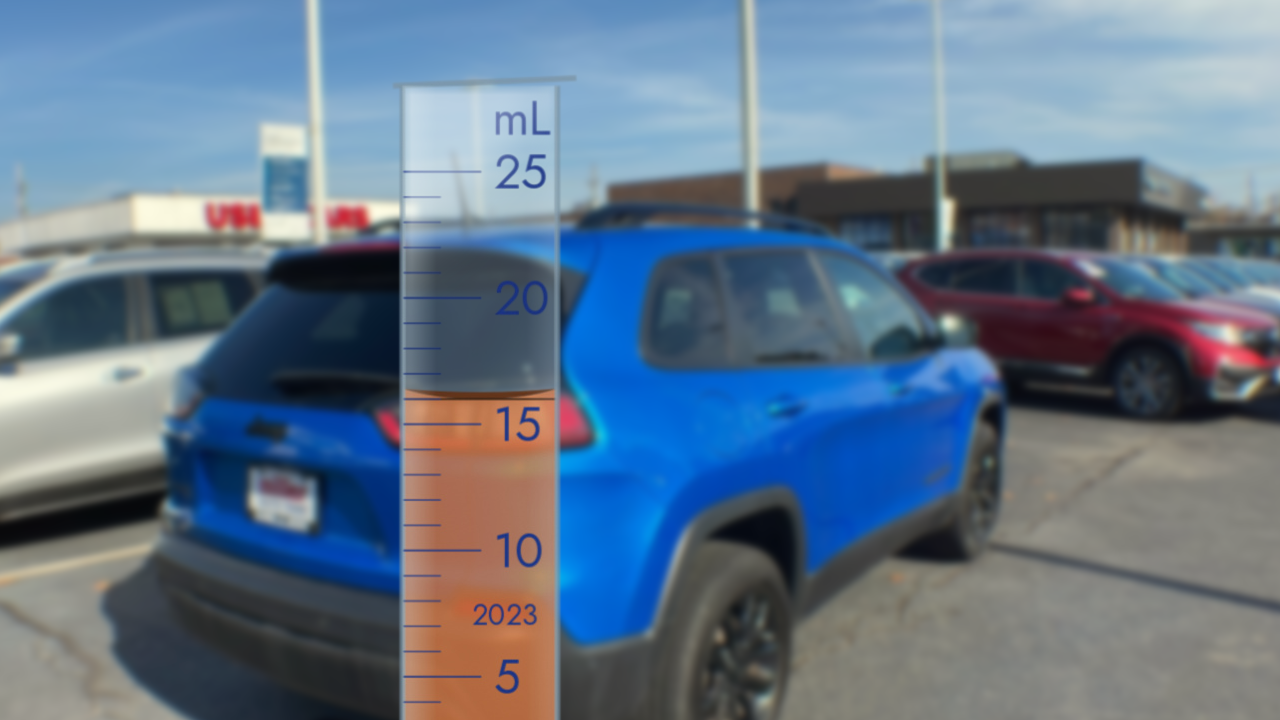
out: 16 mL
